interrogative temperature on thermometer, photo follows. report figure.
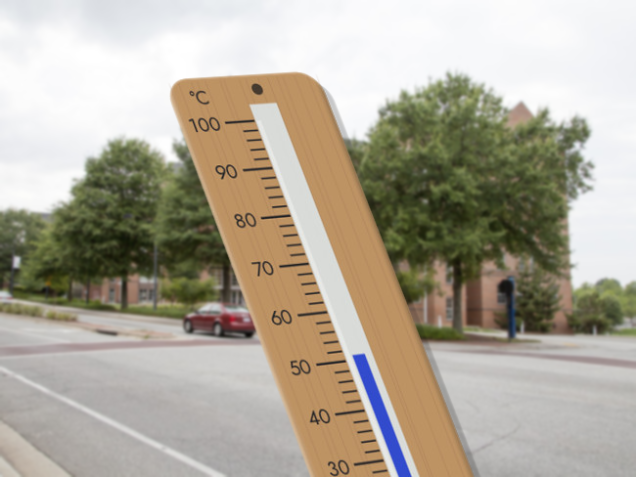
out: 51 °C
